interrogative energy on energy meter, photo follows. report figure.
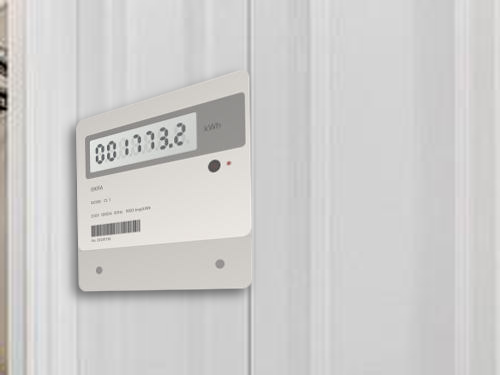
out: 1773.2 kWh
